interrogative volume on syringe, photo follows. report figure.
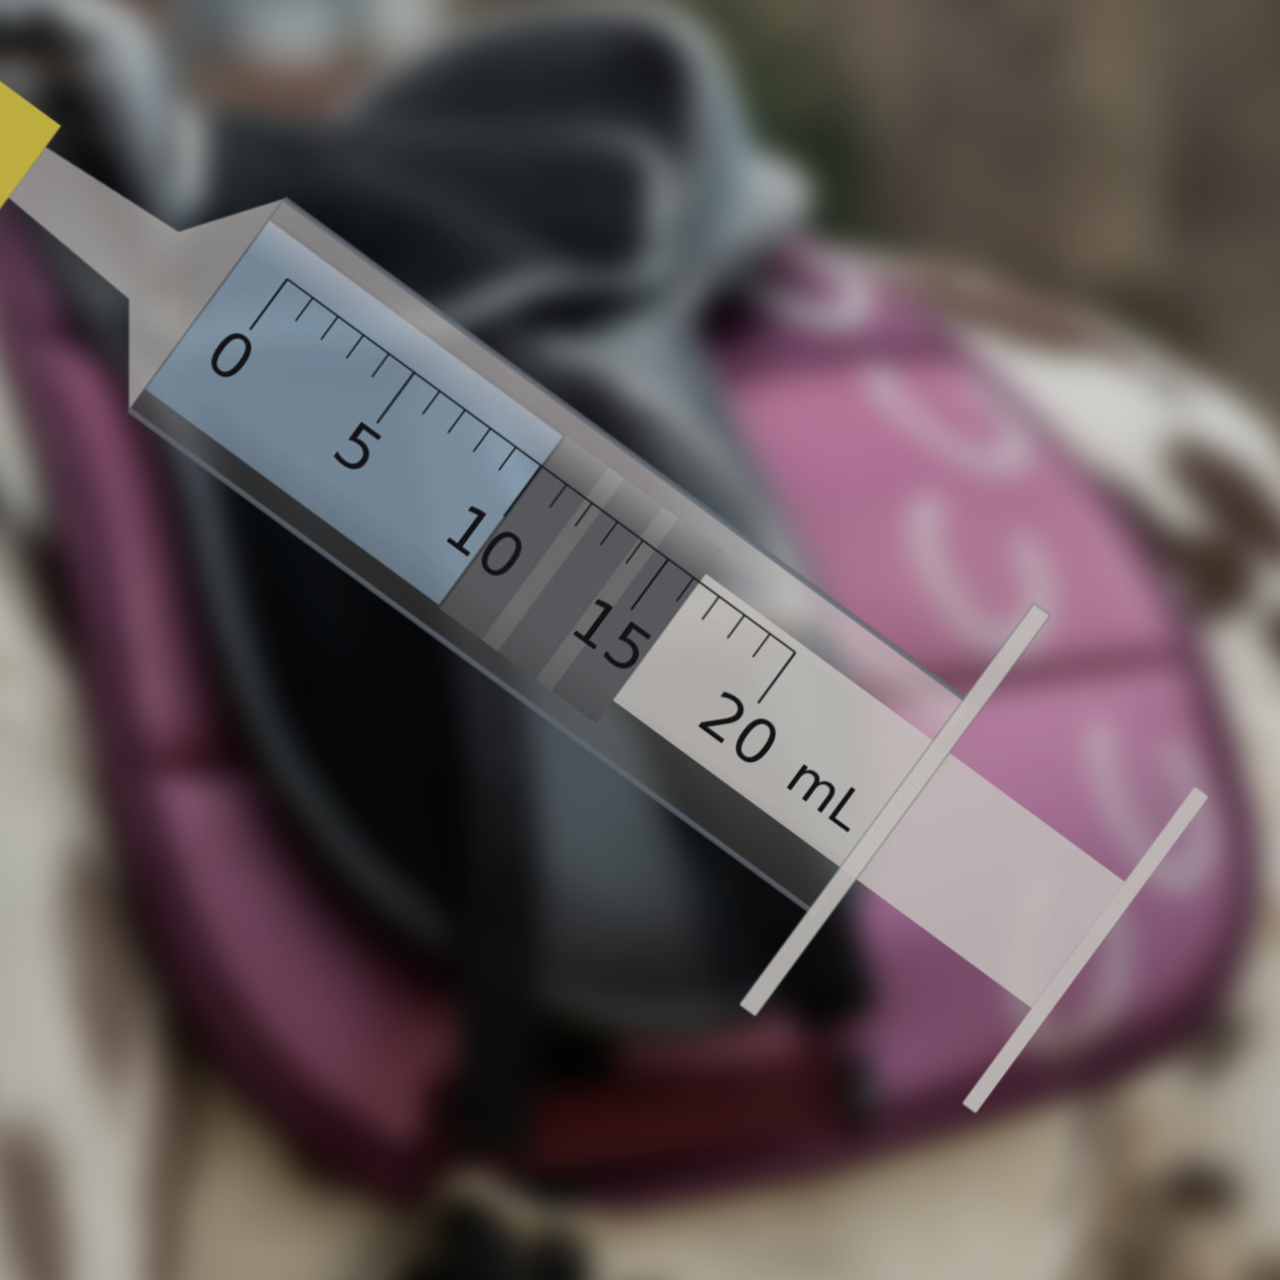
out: 10 mL
